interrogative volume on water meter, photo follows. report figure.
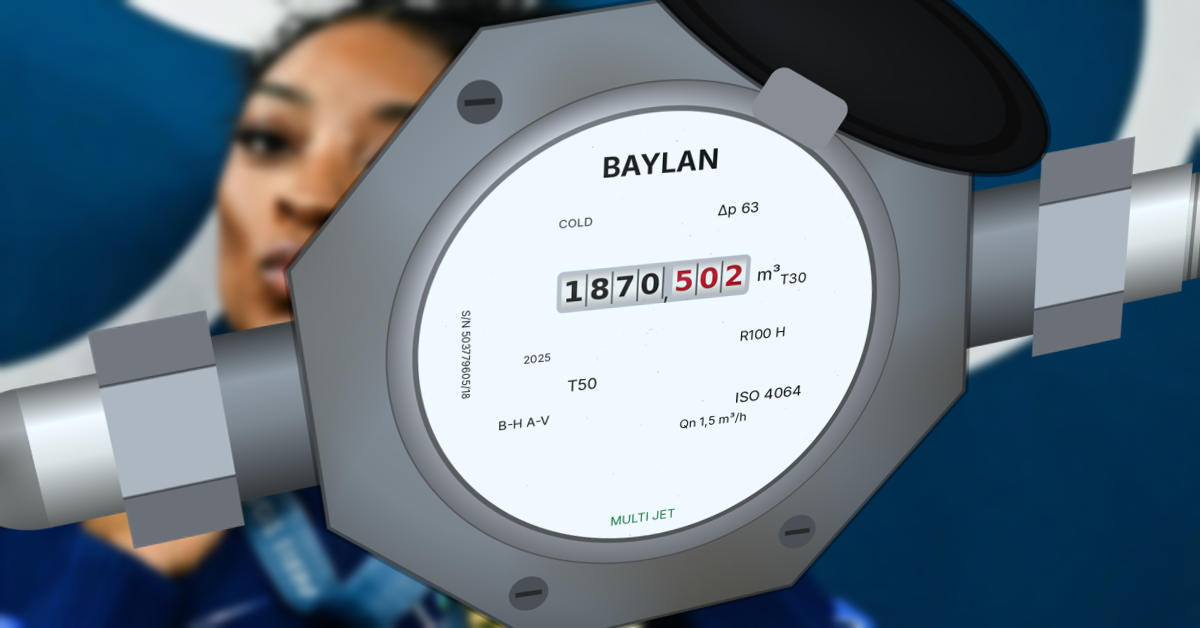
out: 1870.502 m³
